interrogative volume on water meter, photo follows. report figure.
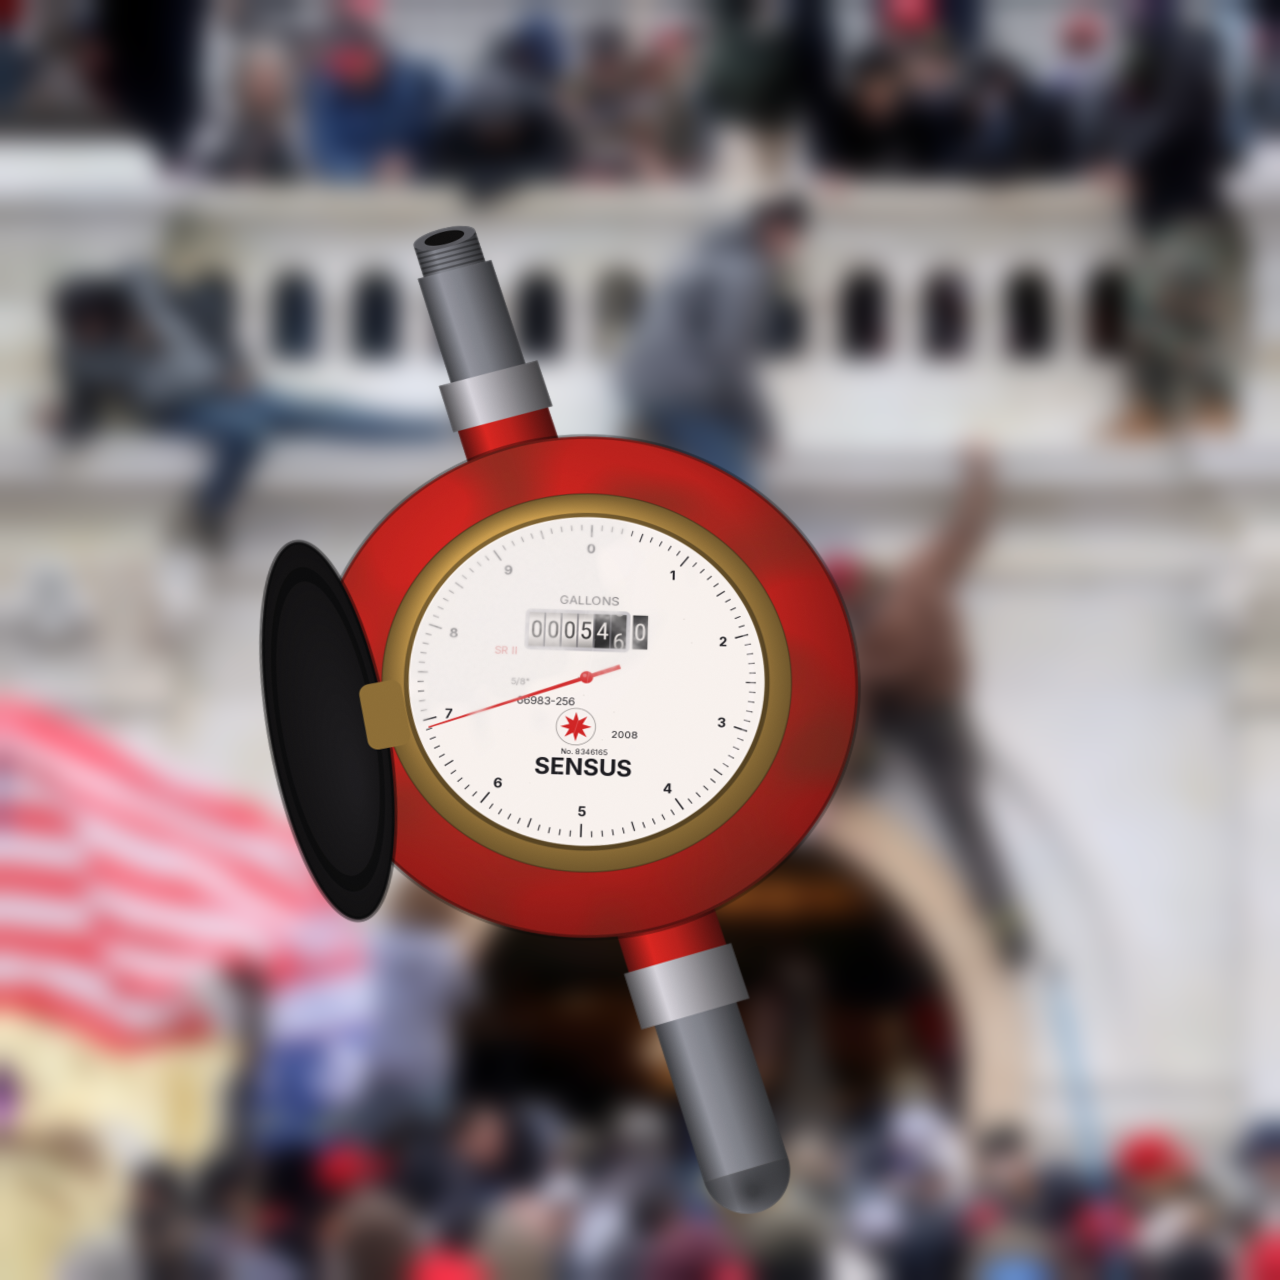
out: 5456.9 gal
